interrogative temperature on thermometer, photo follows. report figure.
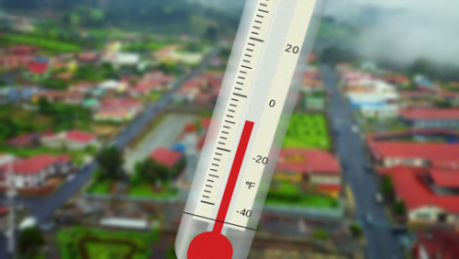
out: -8 °F
